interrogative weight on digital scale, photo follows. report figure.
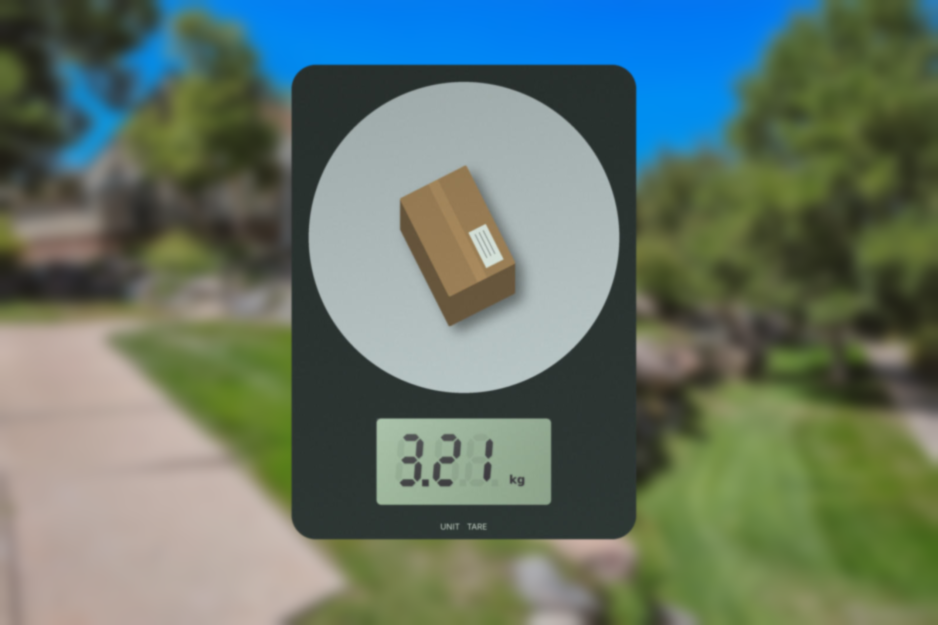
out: 3.21 kg
